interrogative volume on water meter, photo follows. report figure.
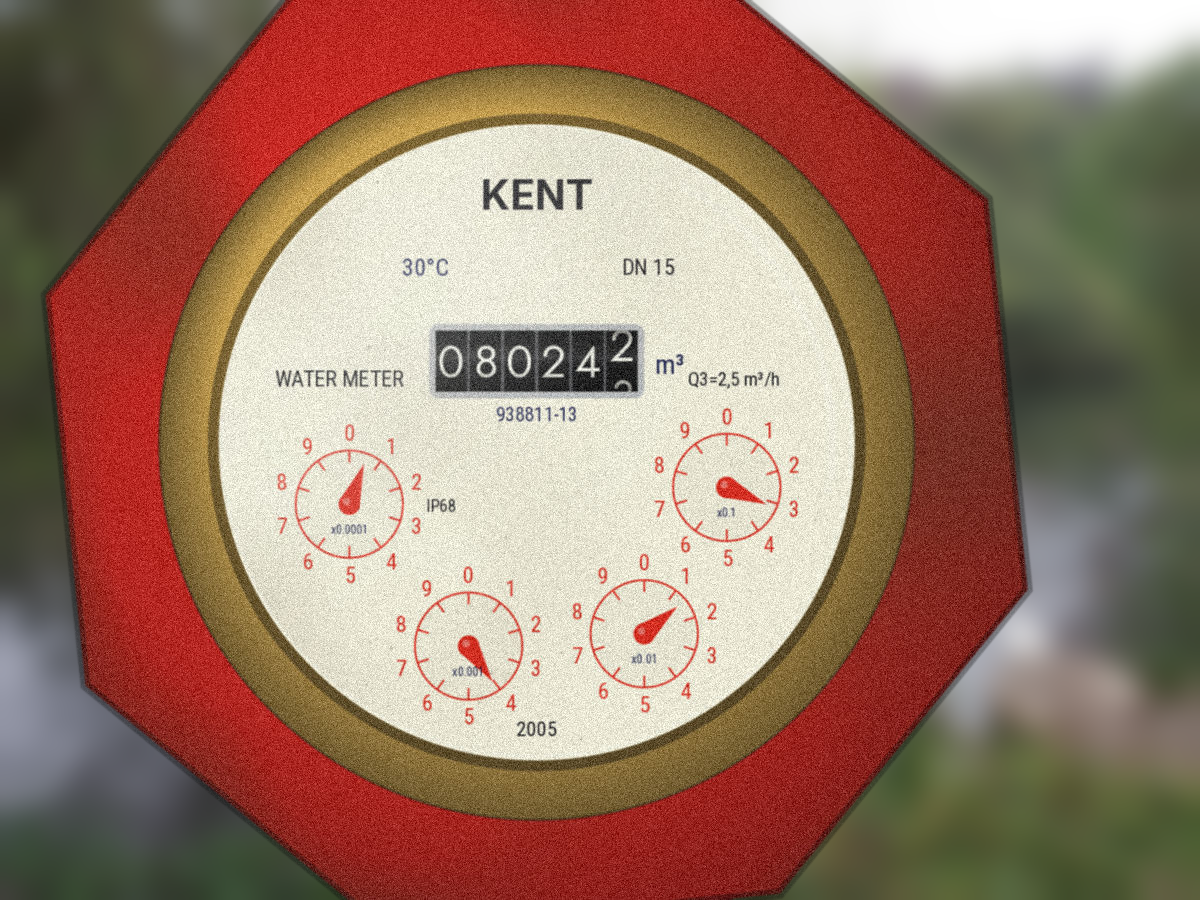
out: 80242.3140 m³
